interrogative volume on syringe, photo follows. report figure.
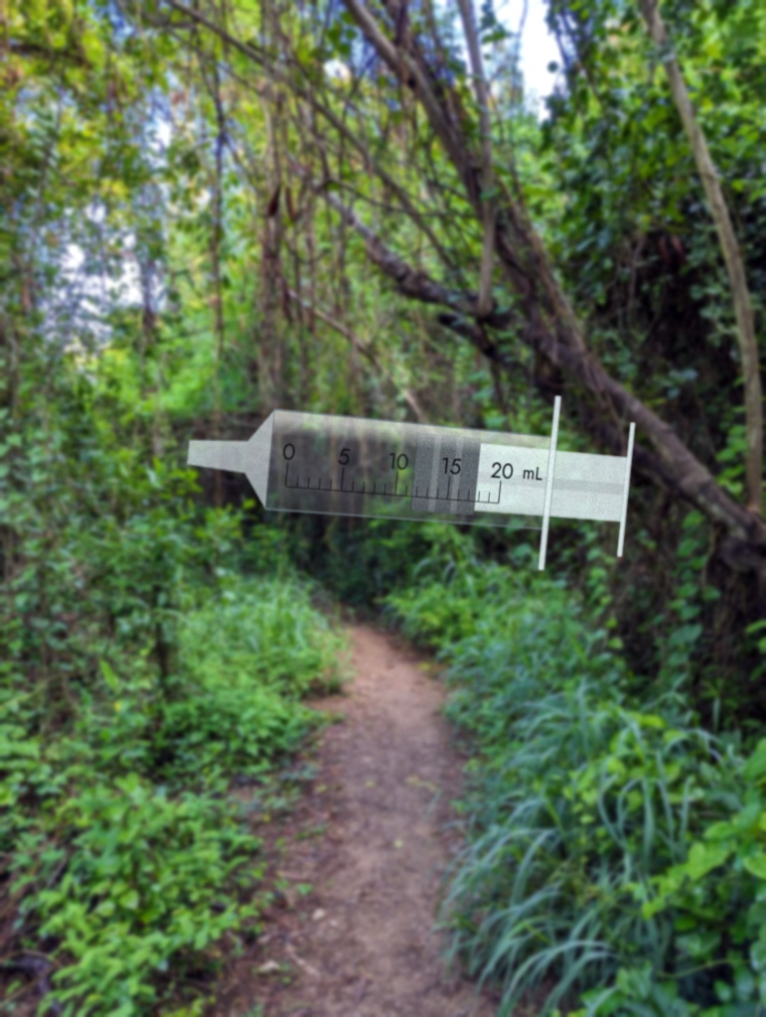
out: 11.5 mL
